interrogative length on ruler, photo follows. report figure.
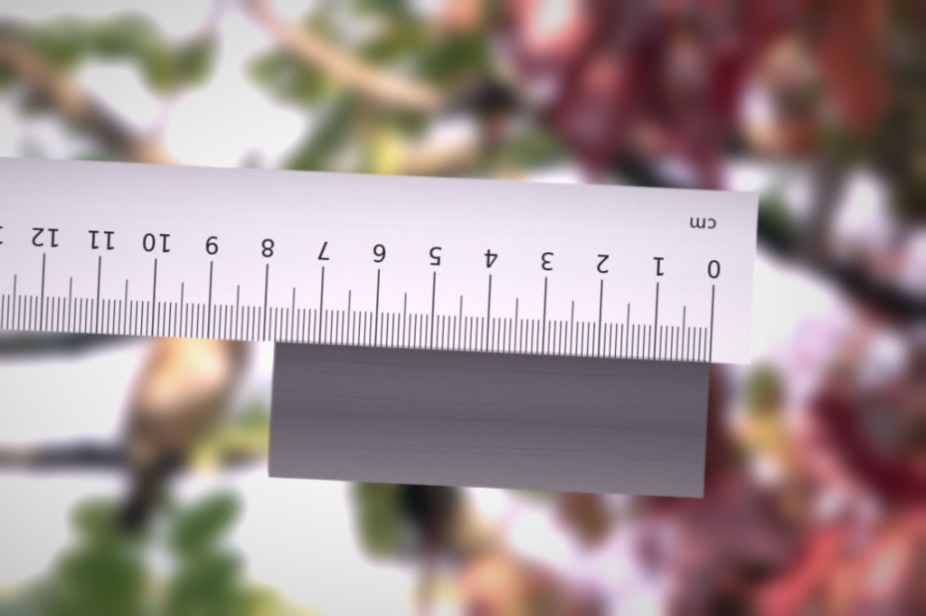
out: 7.8 cm
